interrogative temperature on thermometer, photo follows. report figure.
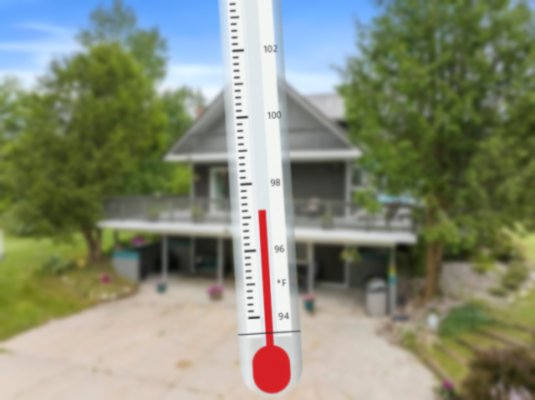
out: 97.2 °F
